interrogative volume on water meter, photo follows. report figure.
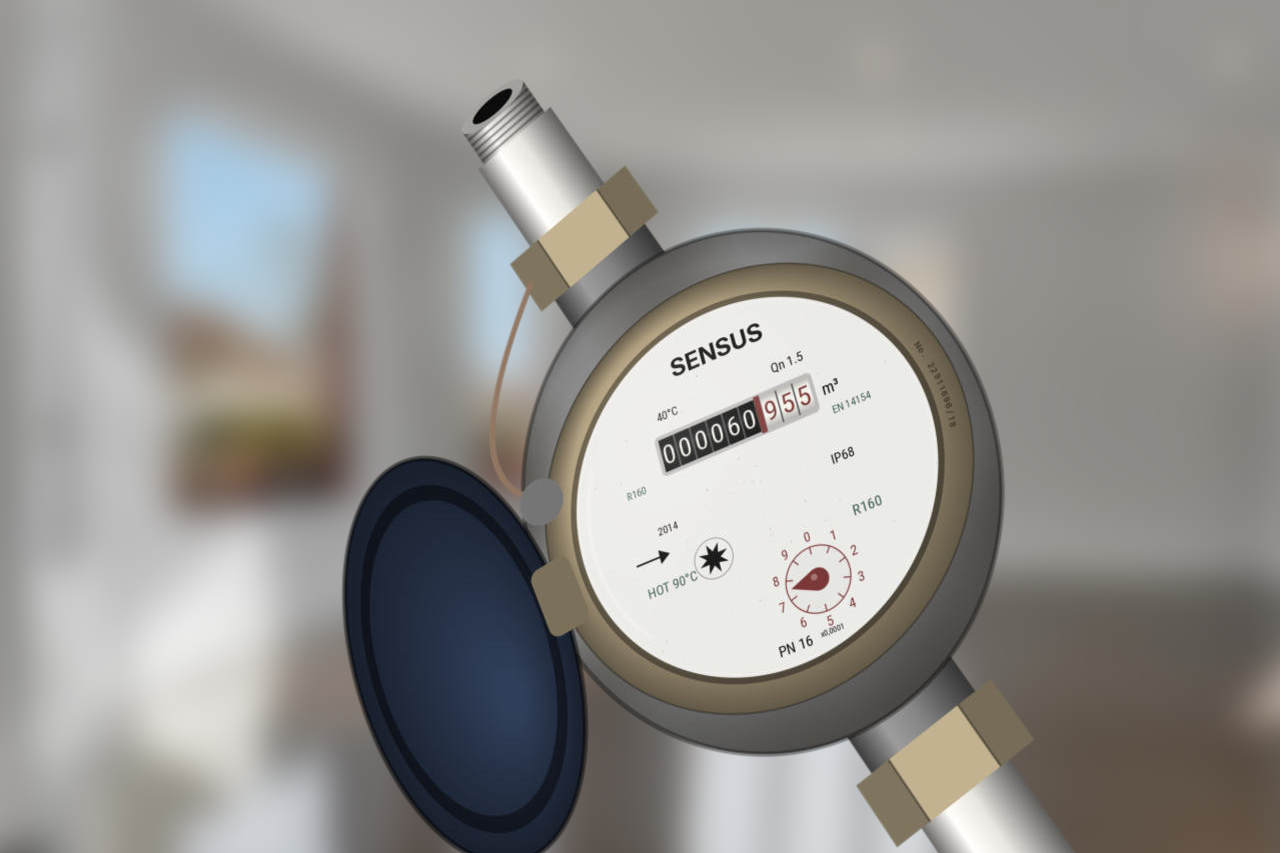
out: 60.9557 m³
